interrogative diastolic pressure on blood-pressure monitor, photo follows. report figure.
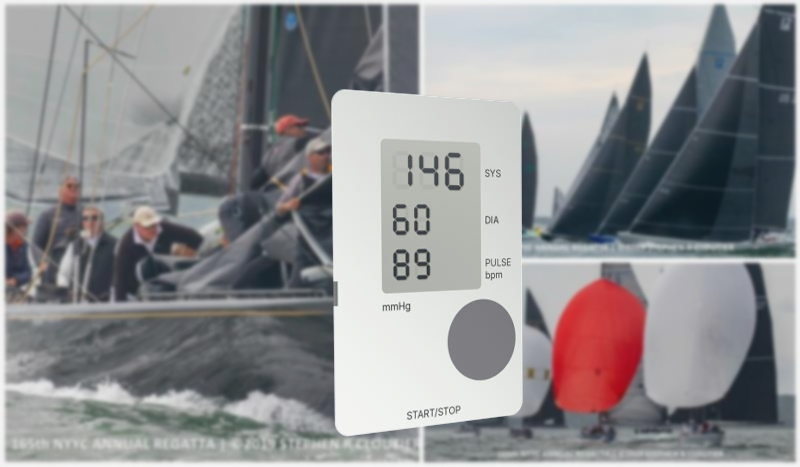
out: 60 mmHg
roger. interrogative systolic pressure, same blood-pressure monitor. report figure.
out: 146 mmHg
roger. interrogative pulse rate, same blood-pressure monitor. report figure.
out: 89 bpm
